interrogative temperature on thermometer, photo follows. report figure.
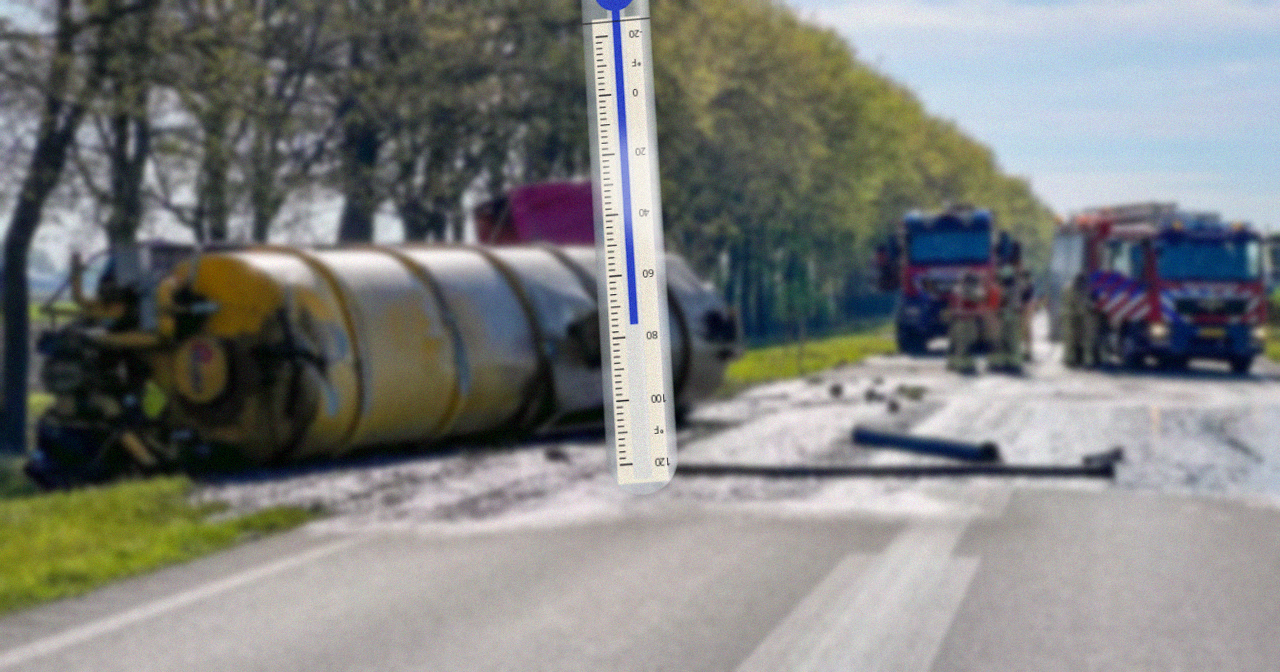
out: 76 °F
